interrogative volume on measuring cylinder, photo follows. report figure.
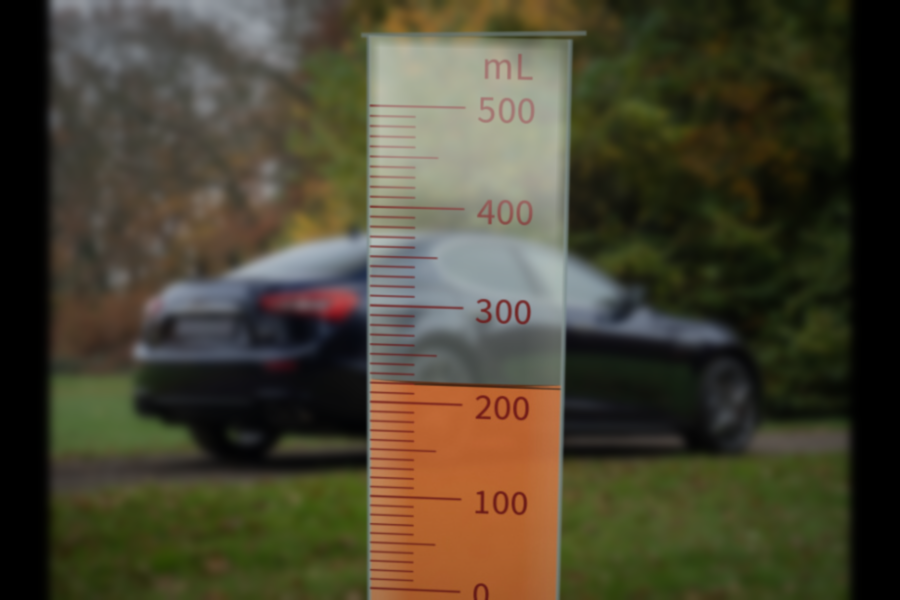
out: 220 mL
